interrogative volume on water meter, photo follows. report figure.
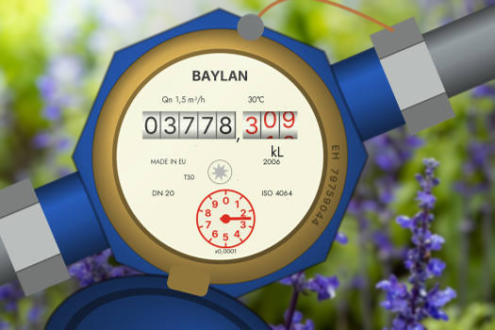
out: 3778.3092 kL
